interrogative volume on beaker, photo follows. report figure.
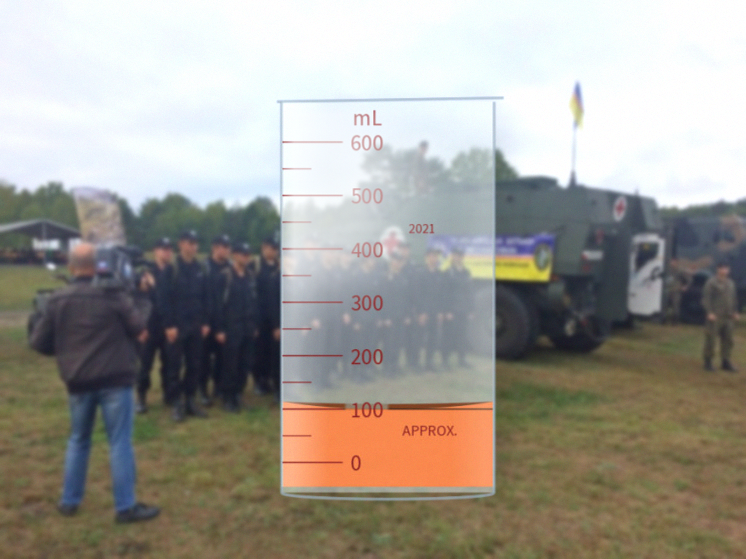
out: 100 mL
